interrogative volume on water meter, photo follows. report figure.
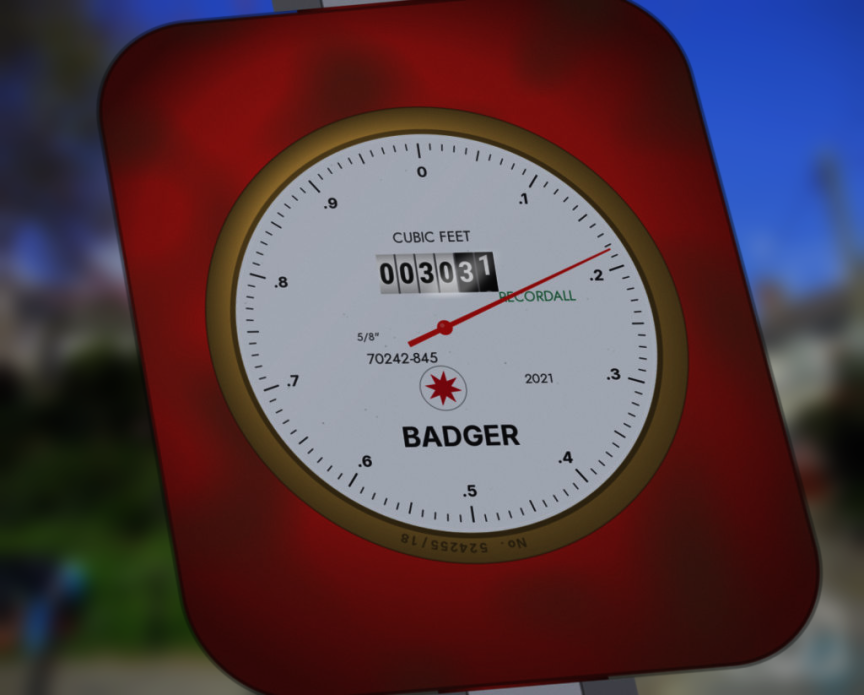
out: 3031.18 ft³
